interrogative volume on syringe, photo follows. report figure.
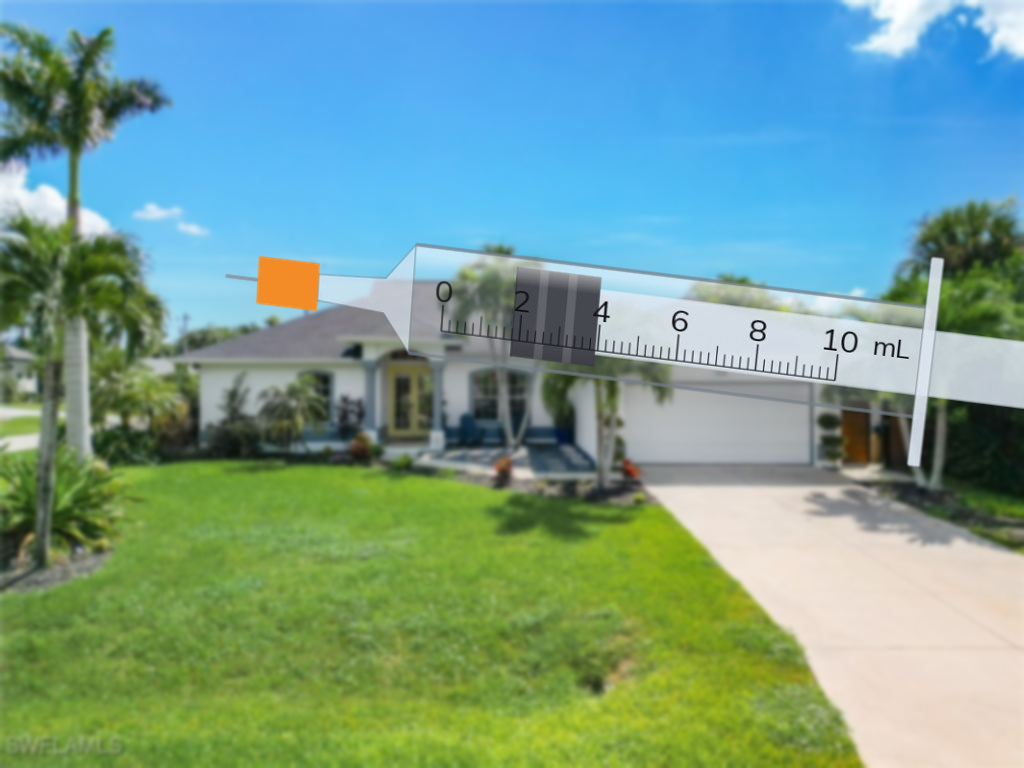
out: 1.8 mL
